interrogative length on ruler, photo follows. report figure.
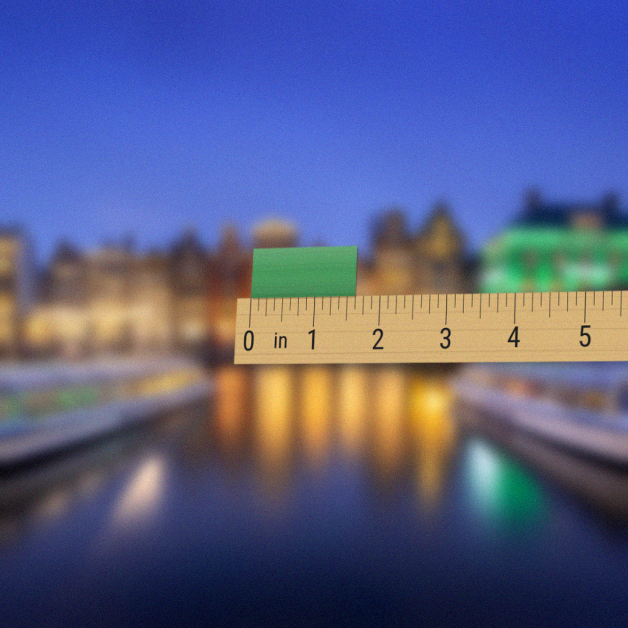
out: 1.625 in
